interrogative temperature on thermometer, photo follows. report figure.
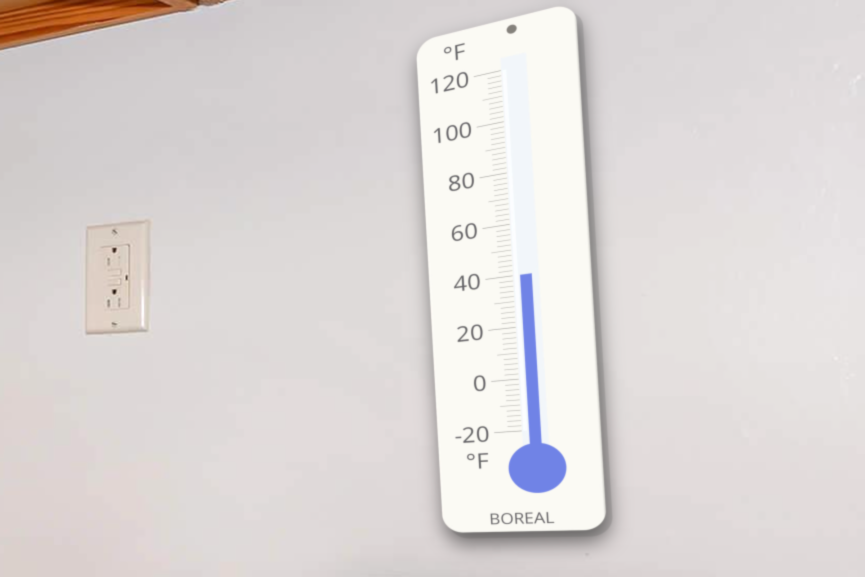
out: 40 °F
